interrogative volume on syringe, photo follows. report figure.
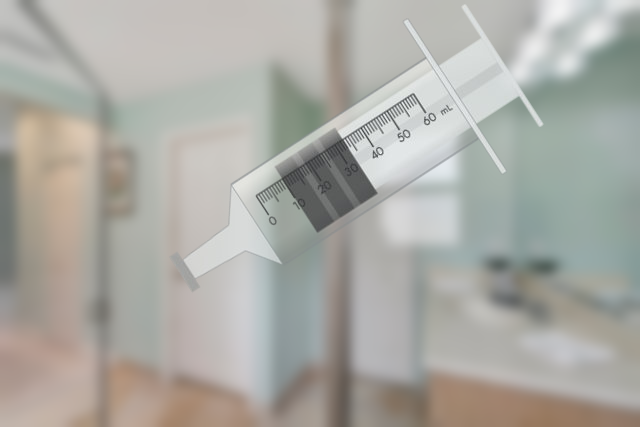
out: 10 mL
